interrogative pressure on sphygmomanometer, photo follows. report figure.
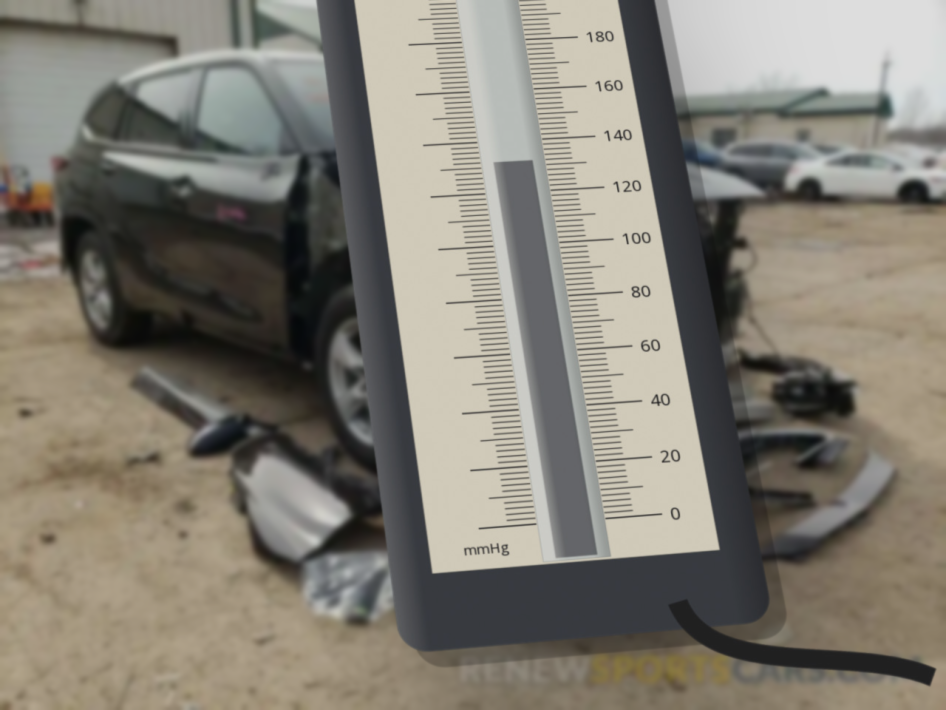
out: 132 mmHg
